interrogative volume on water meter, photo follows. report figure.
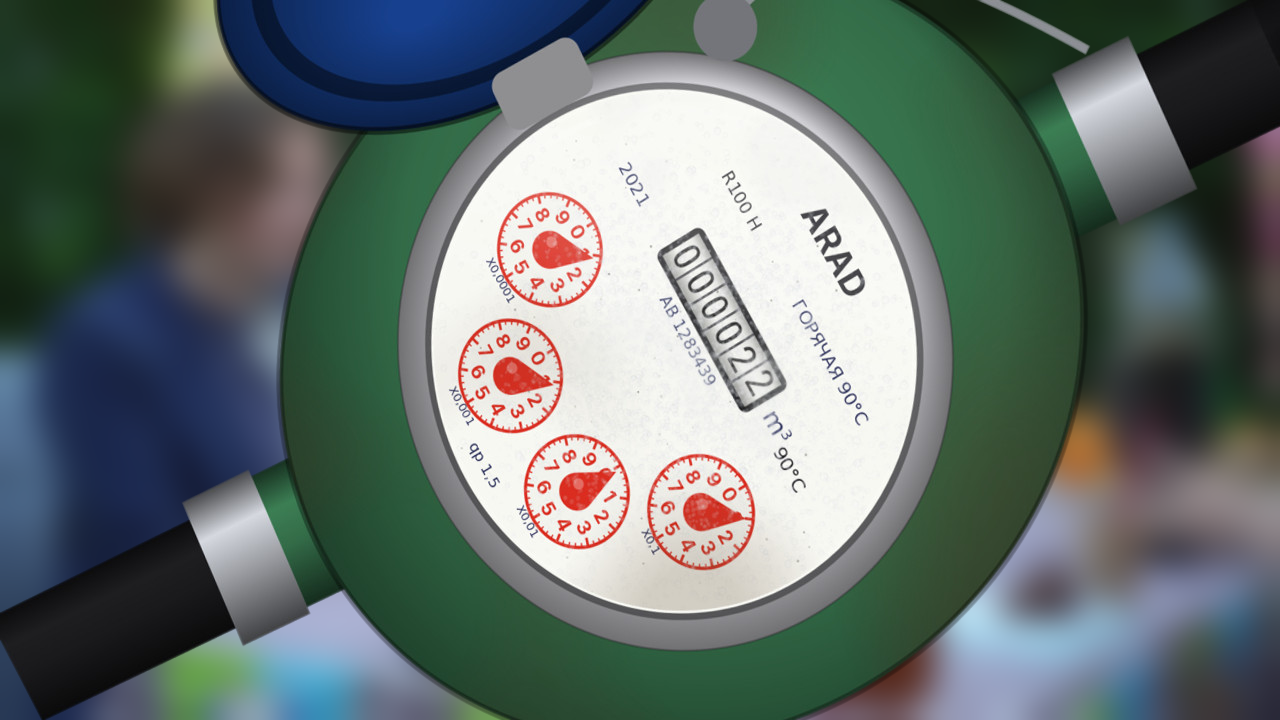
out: 22.1011 m³
